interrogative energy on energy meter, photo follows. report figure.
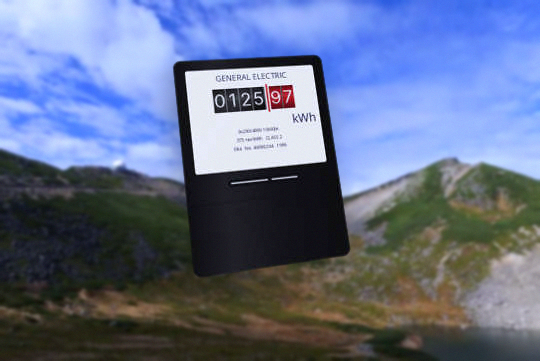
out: 125.97 kWh
